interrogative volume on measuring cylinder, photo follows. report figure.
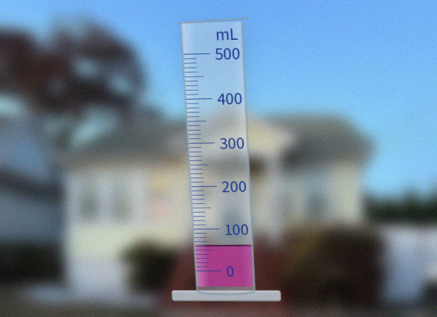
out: 60 mL
